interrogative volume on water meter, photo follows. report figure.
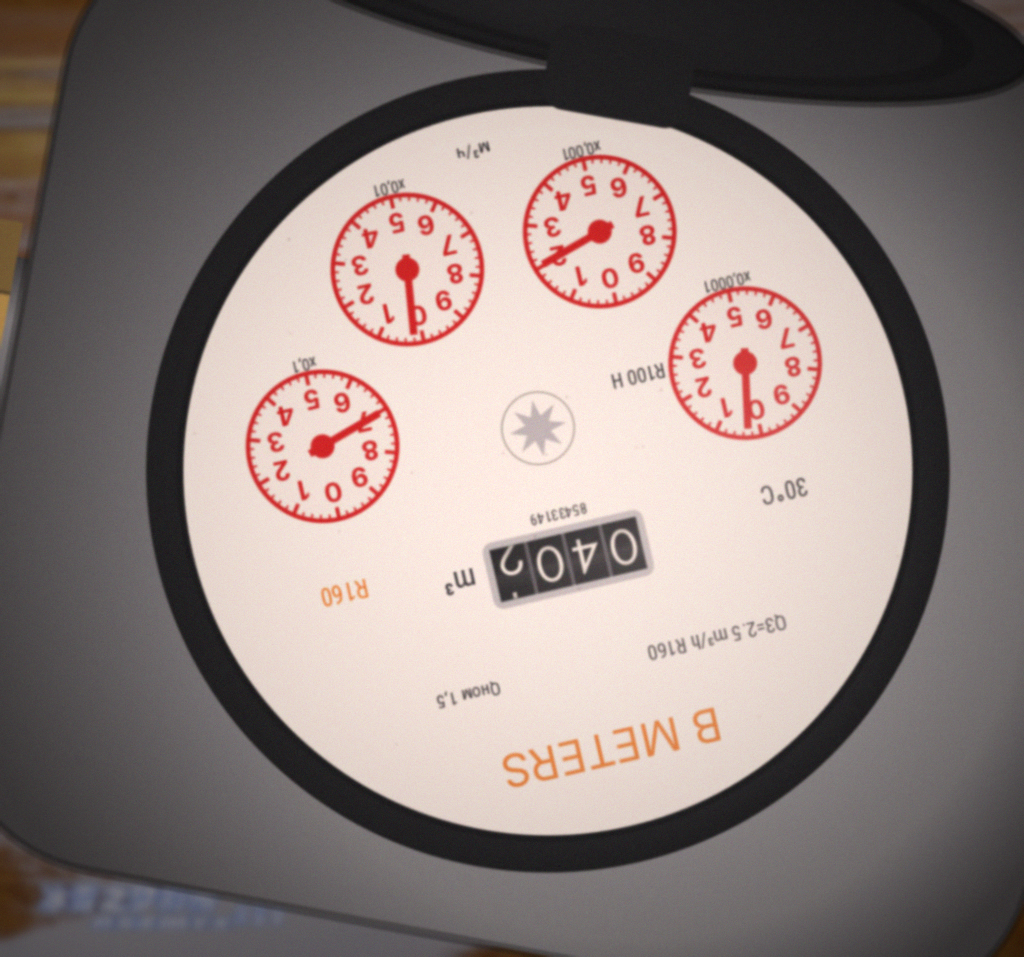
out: 401.7020 m³
